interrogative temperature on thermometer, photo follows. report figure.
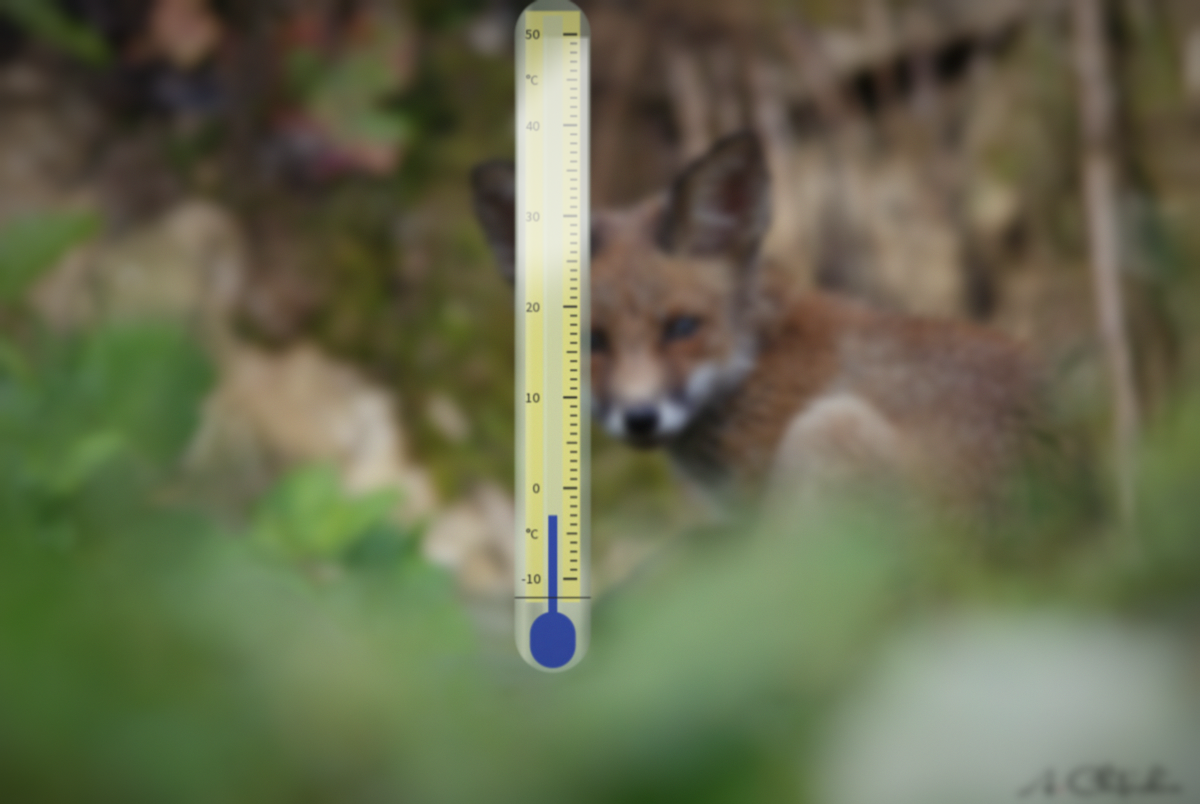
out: -3 °C
